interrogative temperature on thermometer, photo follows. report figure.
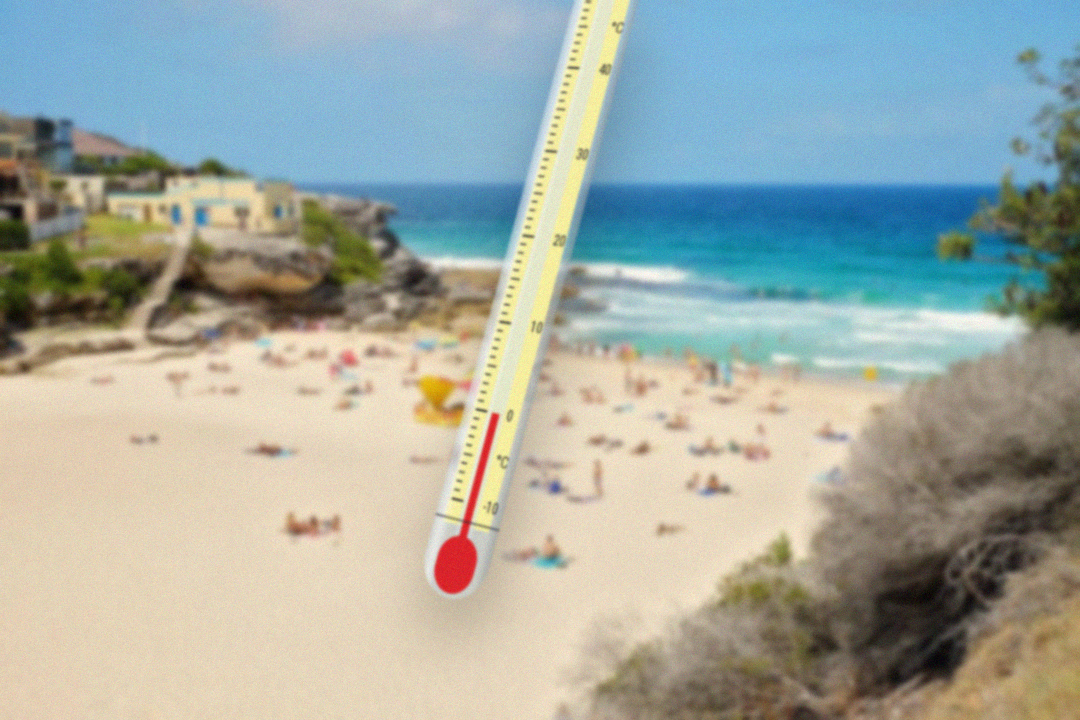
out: 0 °C
